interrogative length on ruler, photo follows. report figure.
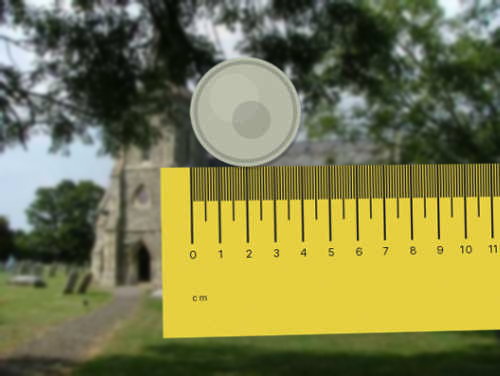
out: 4 cm
